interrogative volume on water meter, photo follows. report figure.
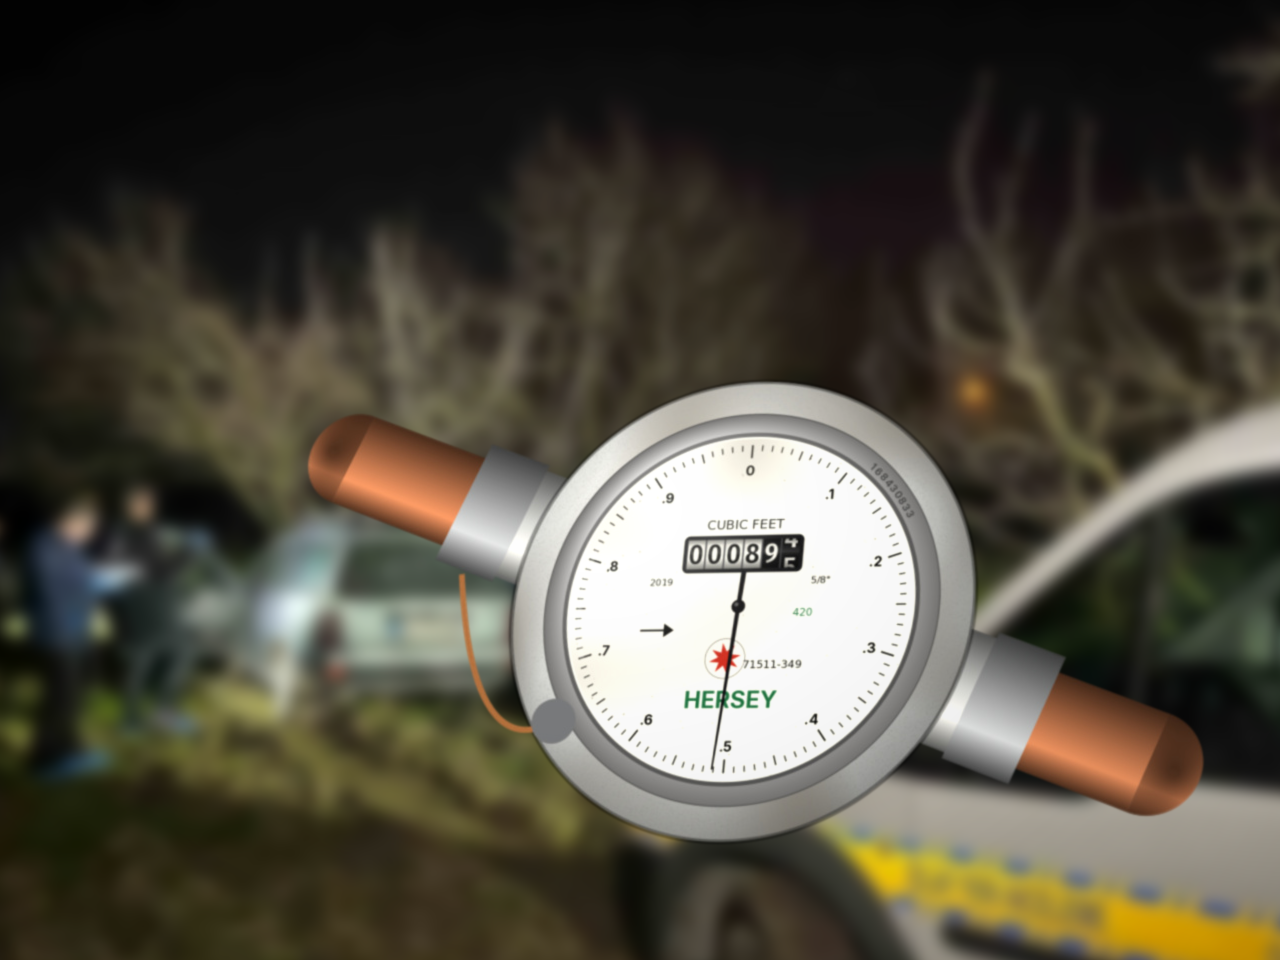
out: 894.51 ft³
